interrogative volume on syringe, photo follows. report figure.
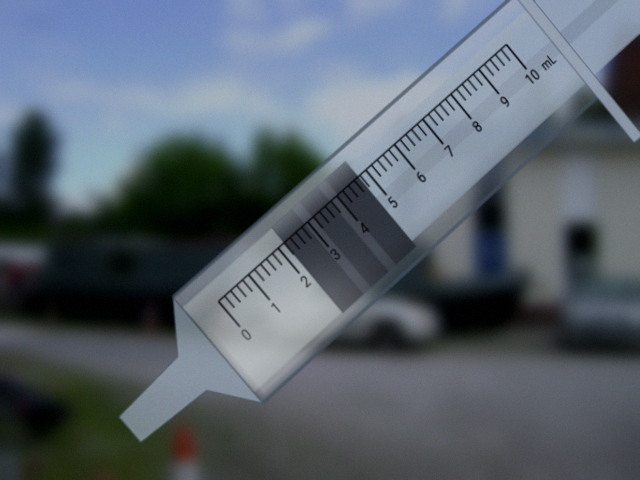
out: 2.2 mL
